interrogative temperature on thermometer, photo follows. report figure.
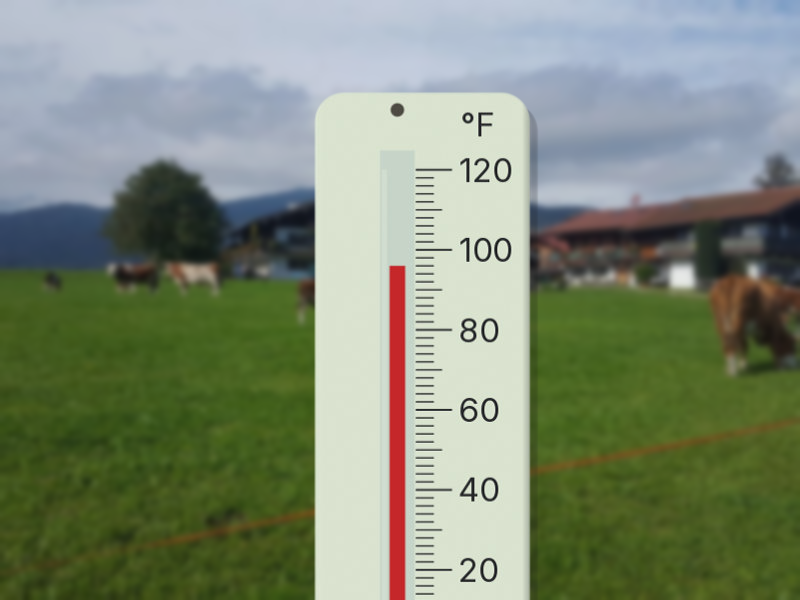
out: 96 °F
